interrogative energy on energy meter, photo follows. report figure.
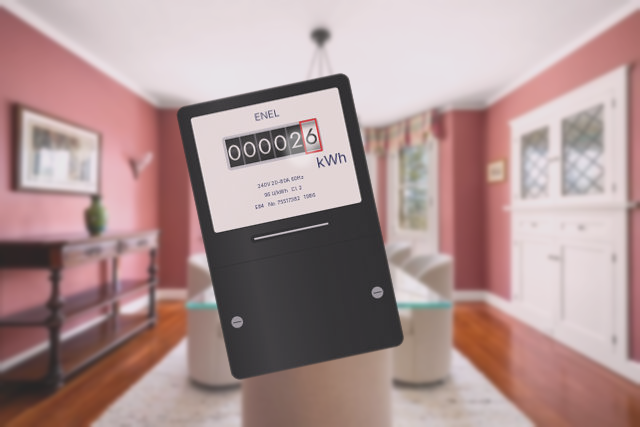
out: 2.6 kWh
